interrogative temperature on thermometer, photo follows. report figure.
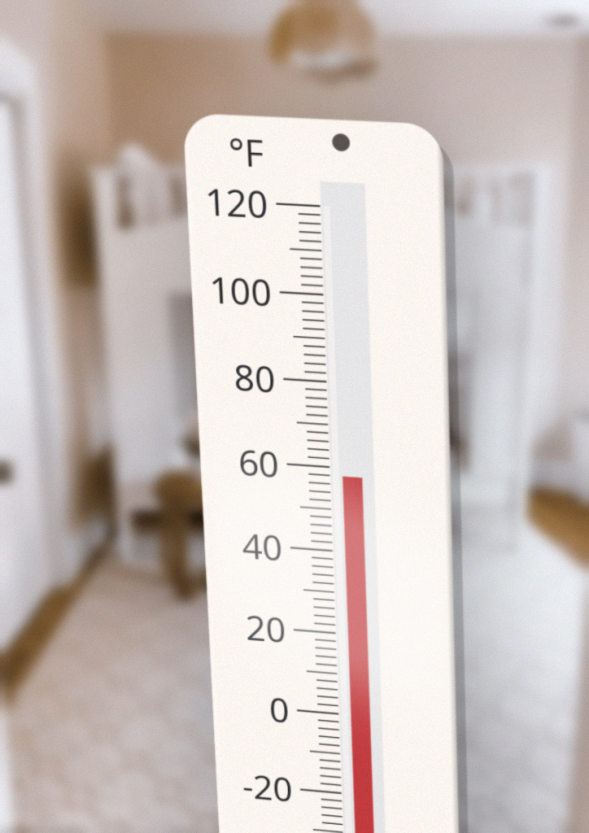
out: 58 °F
